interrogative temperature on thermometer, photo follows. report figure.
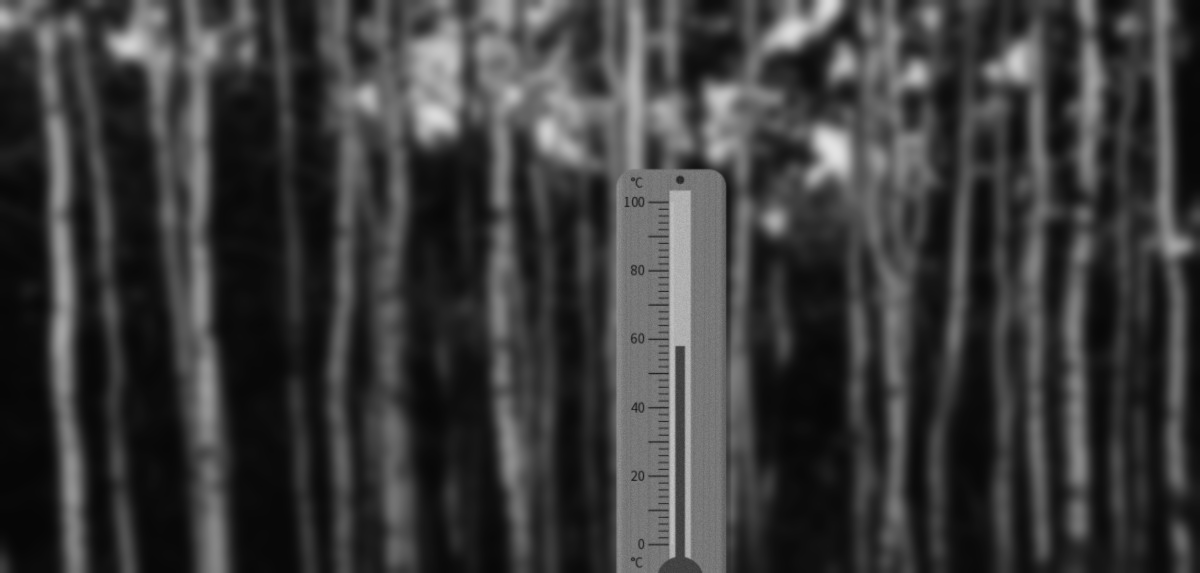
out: 58 °C
